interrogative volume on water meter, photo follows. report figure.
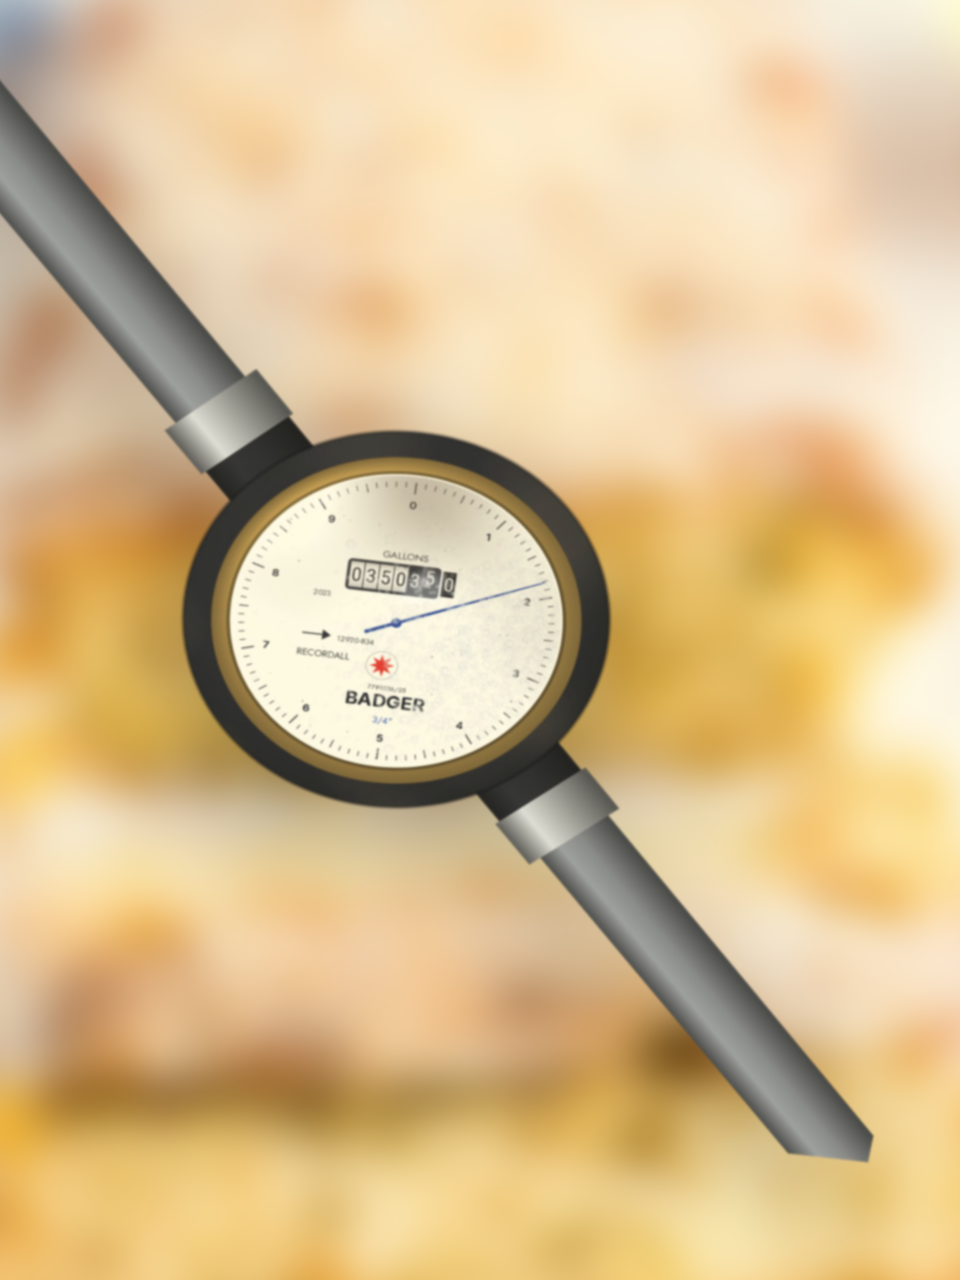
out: 350351.8 gal
